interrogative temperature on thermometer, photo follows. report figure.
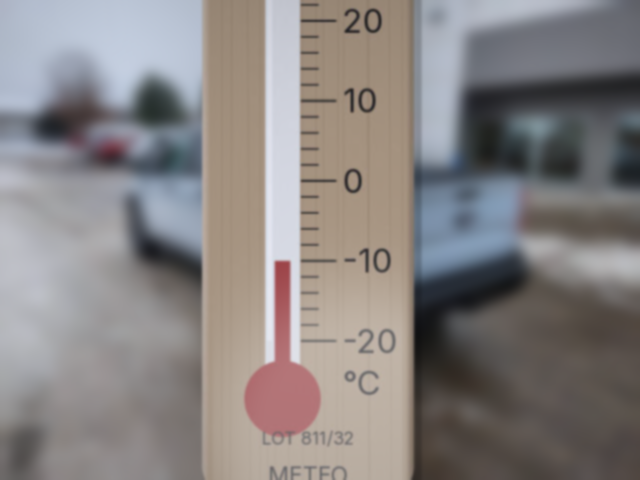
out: -10 °C
